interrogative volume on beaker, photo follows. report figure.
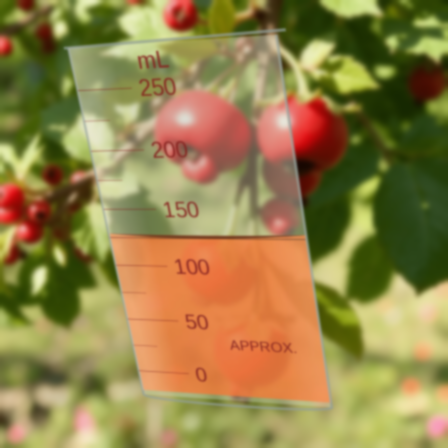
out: 125 mL
